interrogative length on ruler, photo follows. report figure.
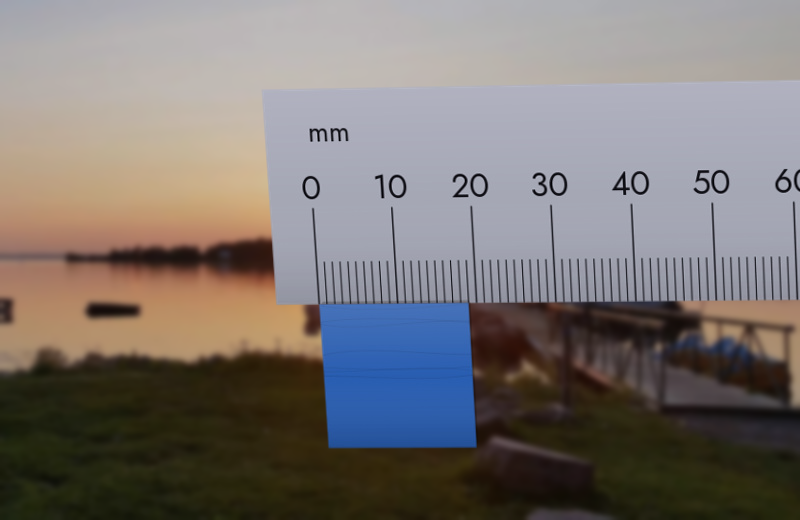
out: 19 mm
